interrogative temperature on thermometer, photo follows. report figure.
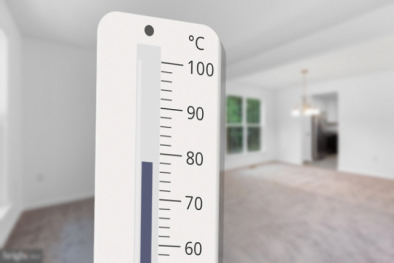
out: 78 °C
